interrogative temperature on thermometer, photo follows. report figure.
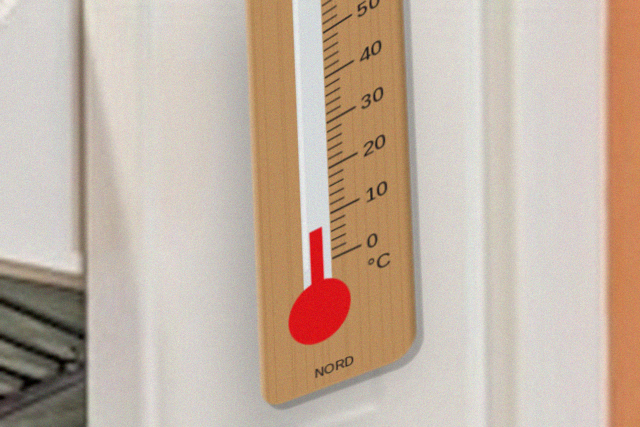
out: 8 °C
